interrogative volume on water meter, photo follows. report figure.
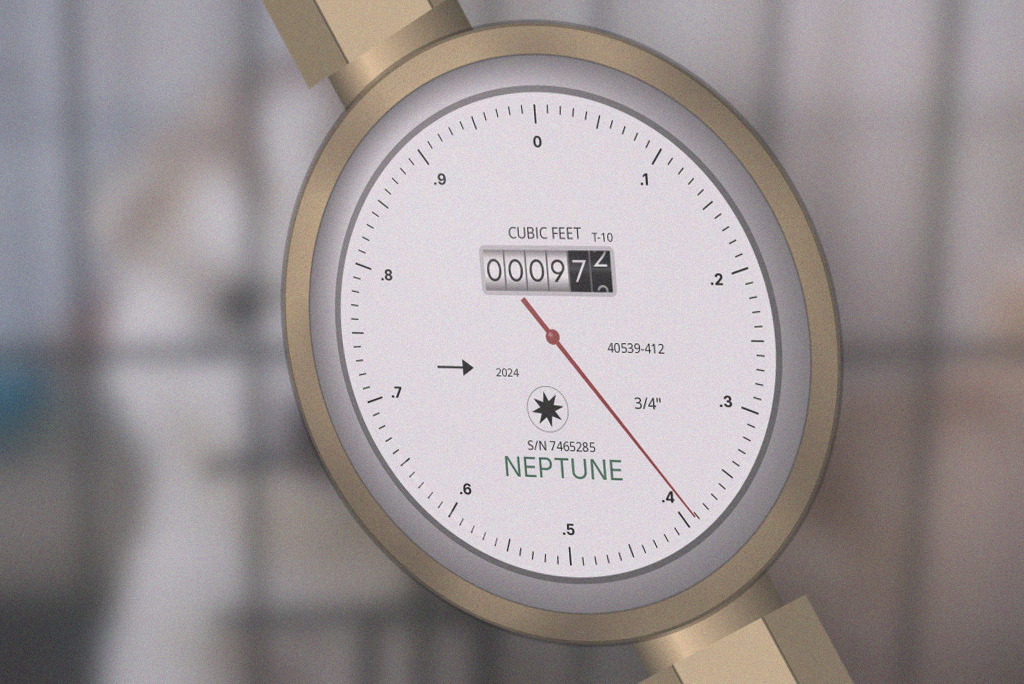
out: 972.39 ft³
